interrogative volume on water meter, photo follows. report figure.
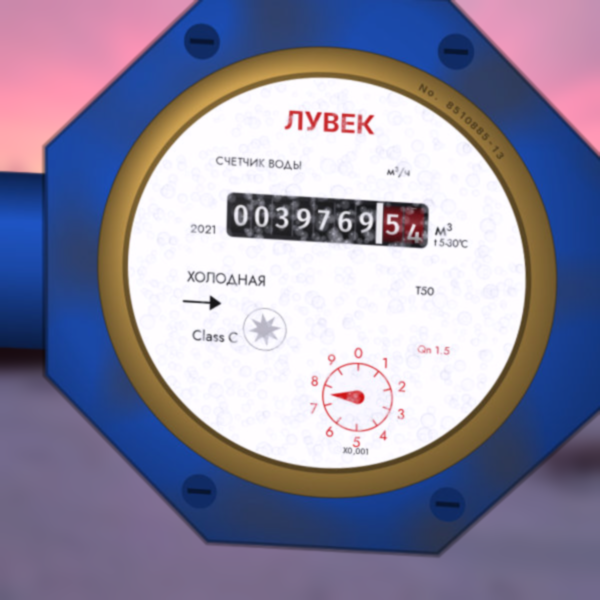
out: 39769.537 m³
